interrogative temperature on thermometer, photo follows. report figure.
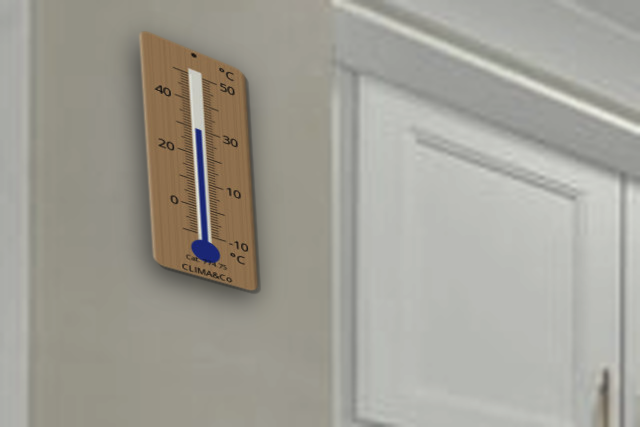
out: 30 °C
